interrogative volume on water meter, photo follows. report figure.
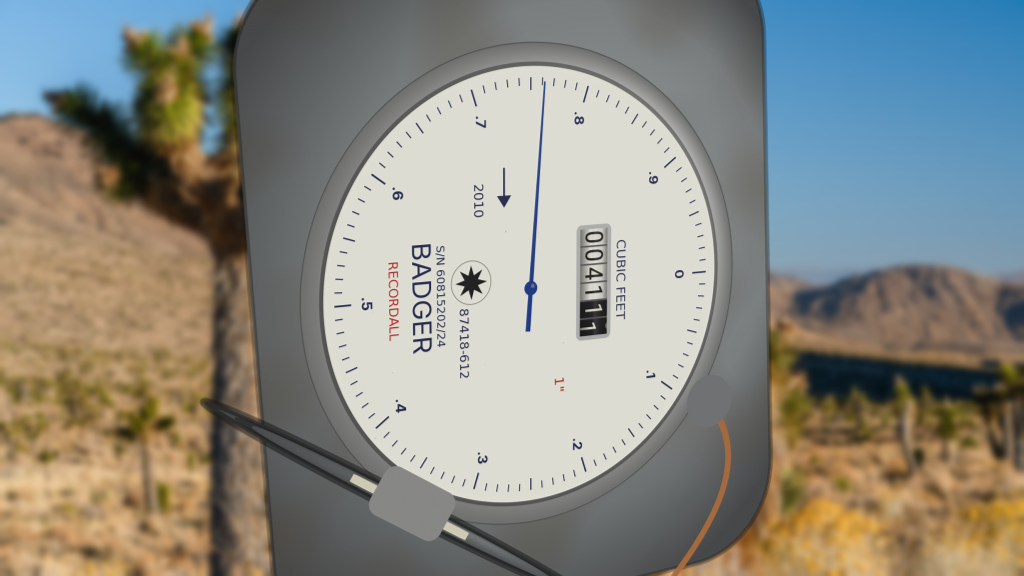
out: 4110.76 ft³
